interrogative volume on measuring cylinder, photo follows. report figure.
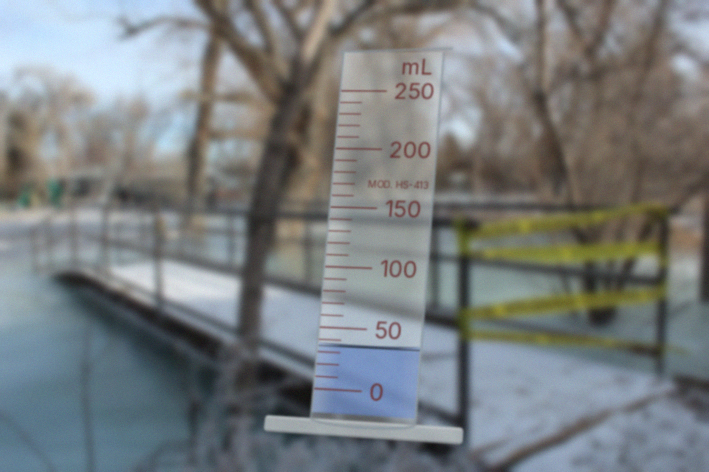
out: 35 mL
